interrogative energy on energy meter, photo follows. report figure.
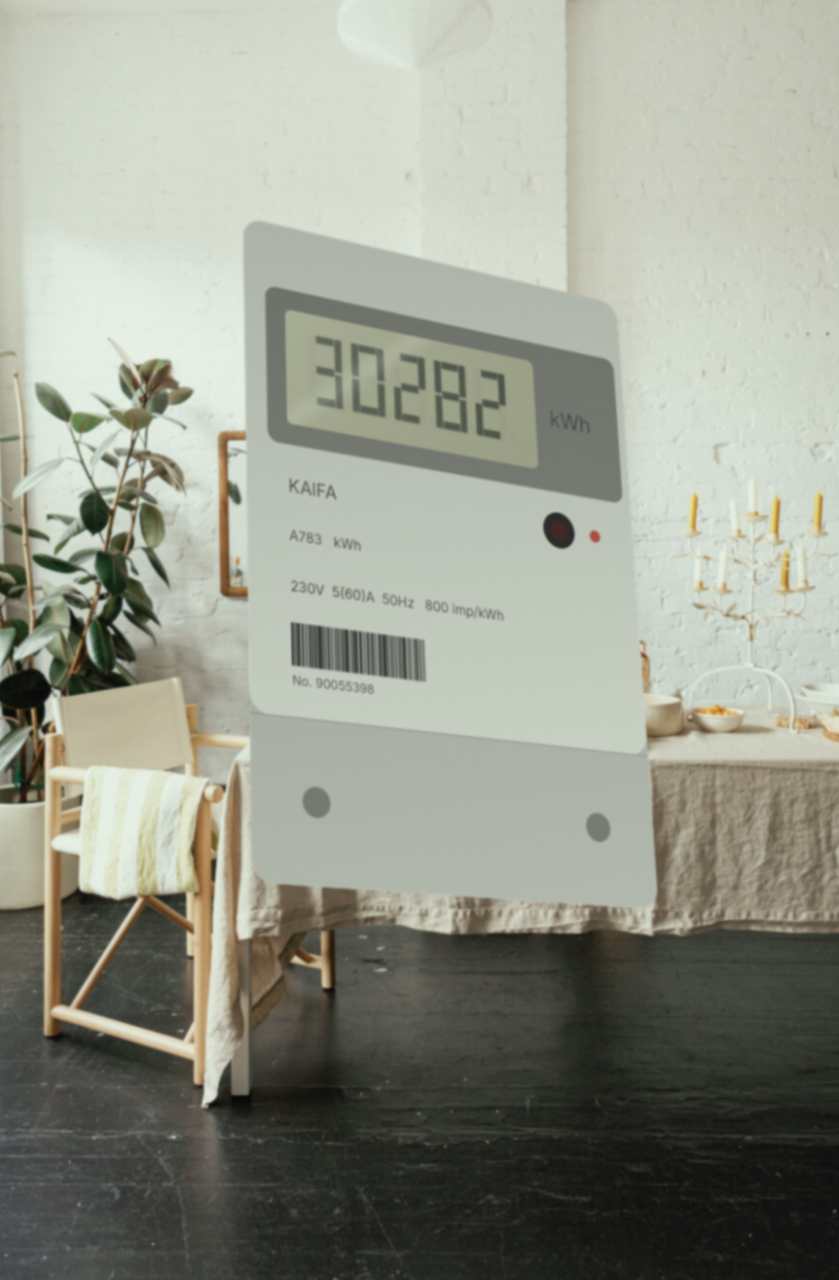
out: 30282 kWh
